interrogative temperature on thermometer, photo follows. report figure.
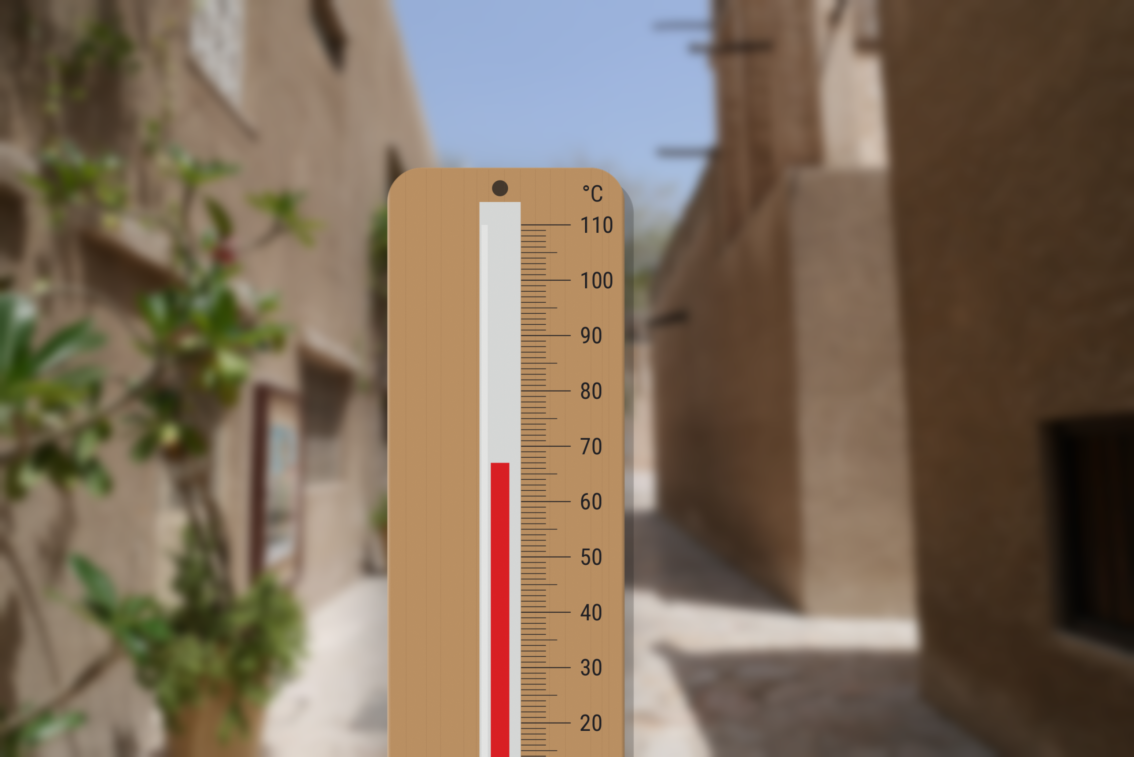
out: 67 °C
